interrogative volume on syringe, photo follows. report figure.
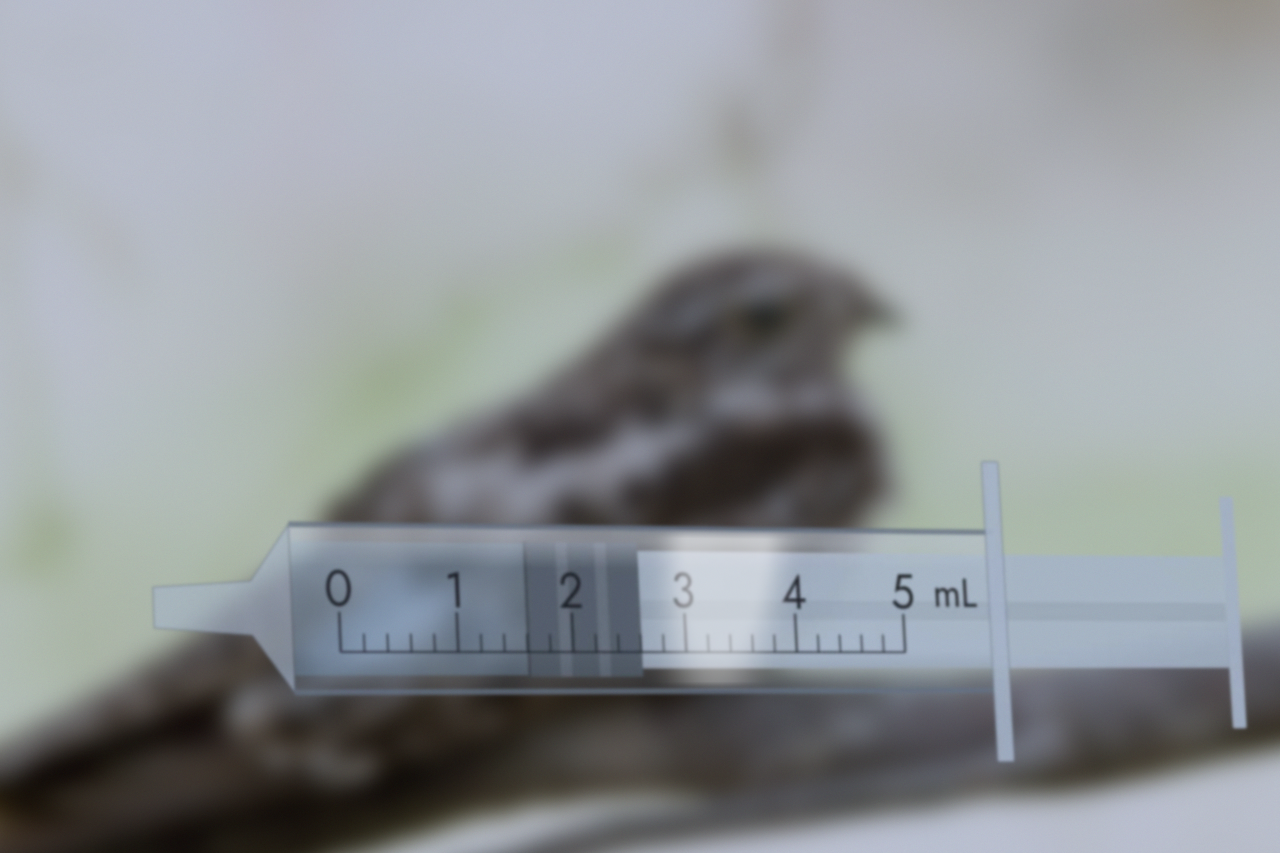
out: 1.6 mL
